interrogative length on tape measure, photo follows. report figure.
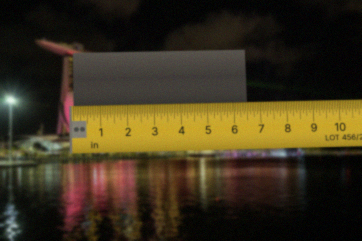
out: 6.5 in
